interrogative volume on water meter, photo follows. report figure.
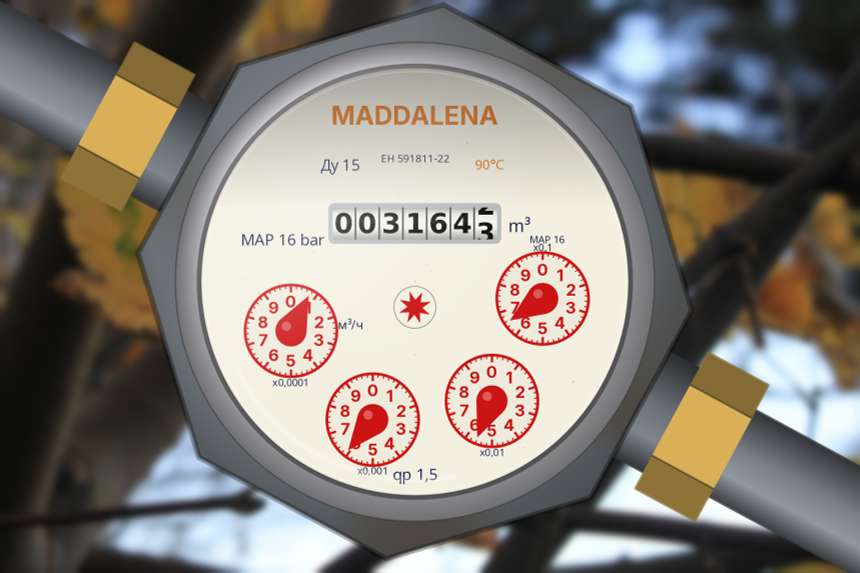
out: 31642.6560 m³
